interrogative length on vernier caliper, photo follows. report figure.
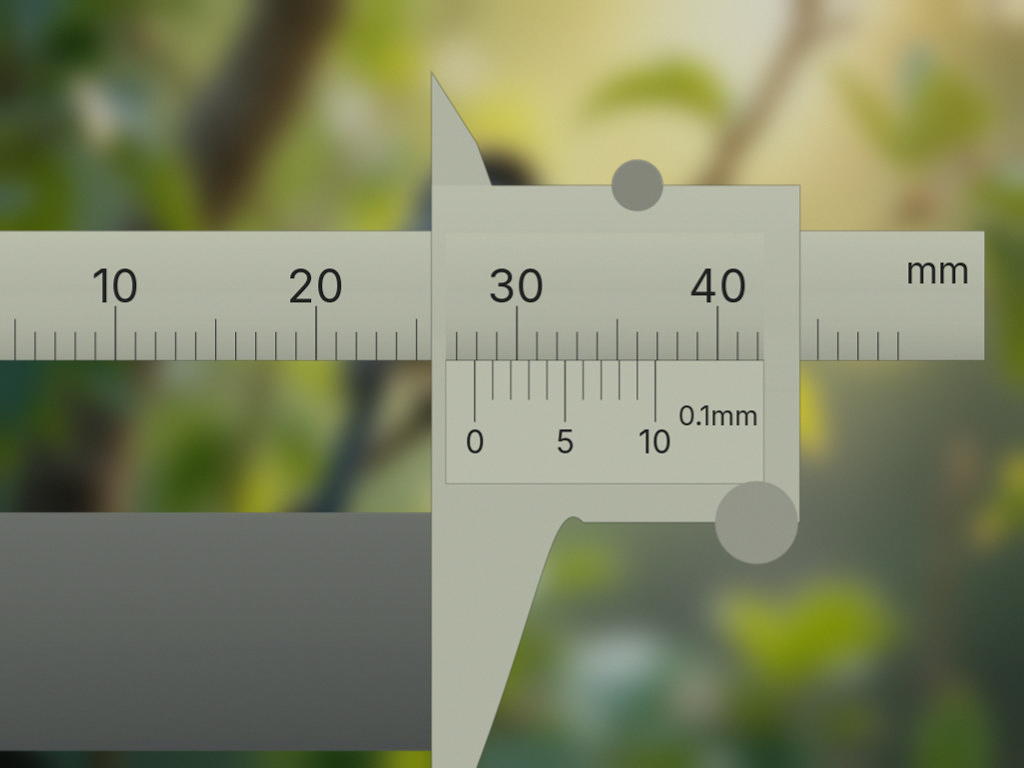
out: 27.9 mm
